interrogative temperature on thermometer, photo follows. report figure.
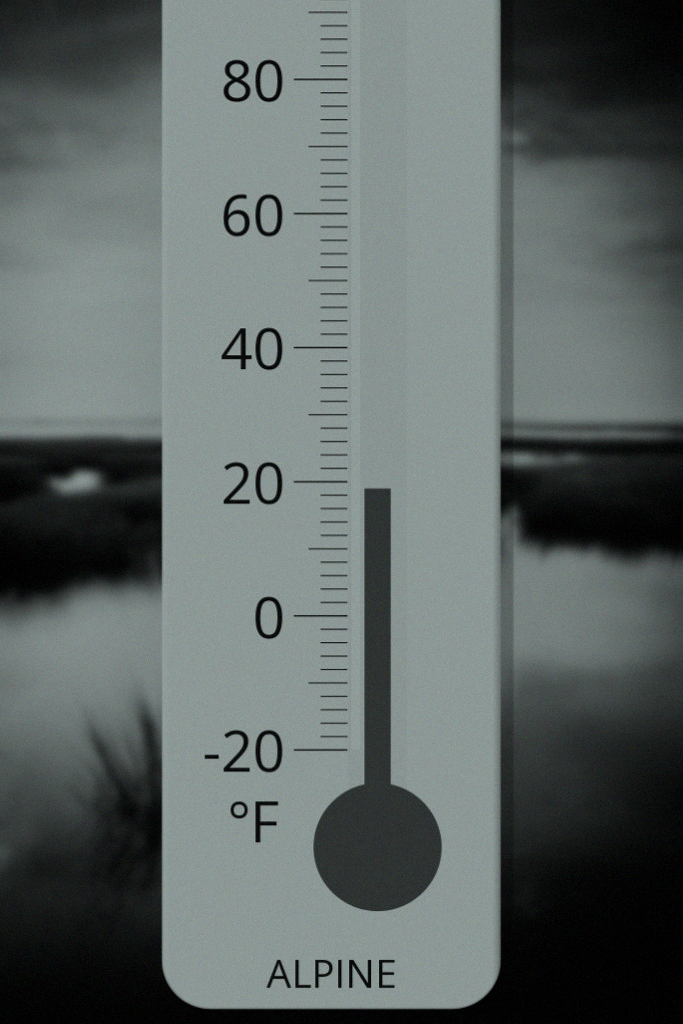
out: 19 °F
